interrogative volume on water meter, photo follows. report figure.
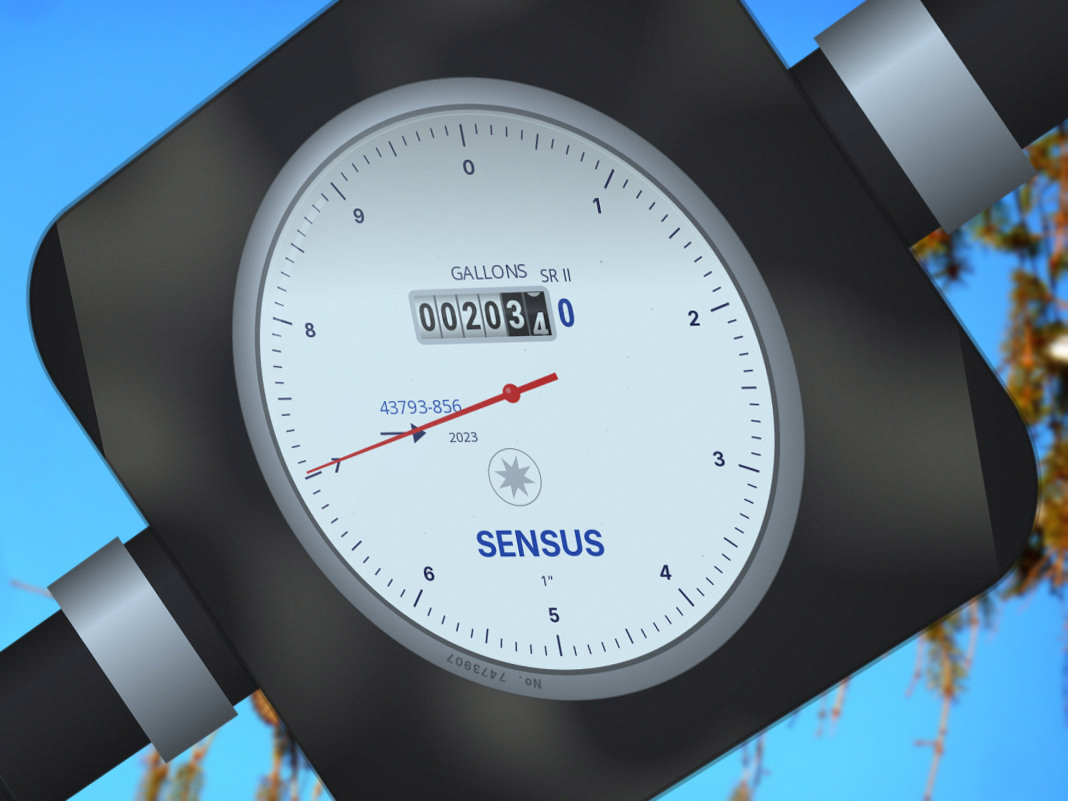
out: 20337.0 gal
